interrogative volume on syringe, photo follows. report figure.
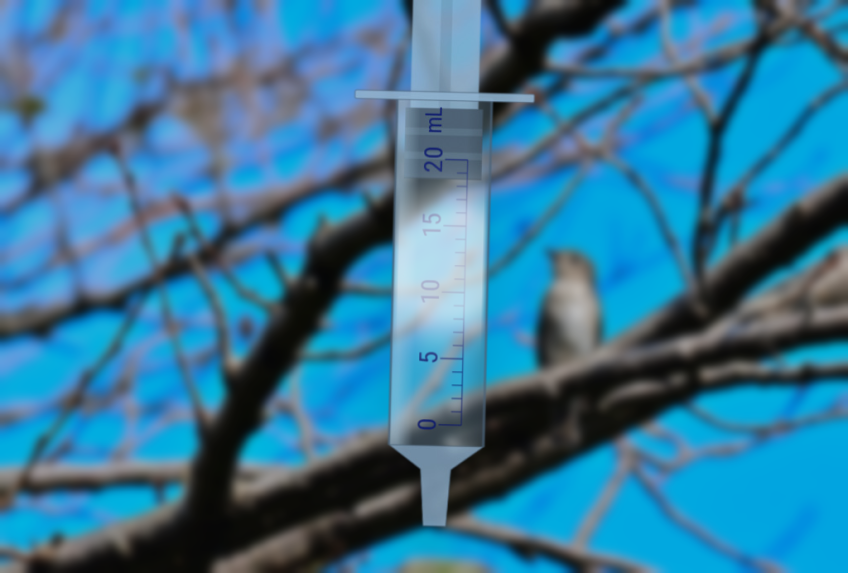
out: 18.5 mL
